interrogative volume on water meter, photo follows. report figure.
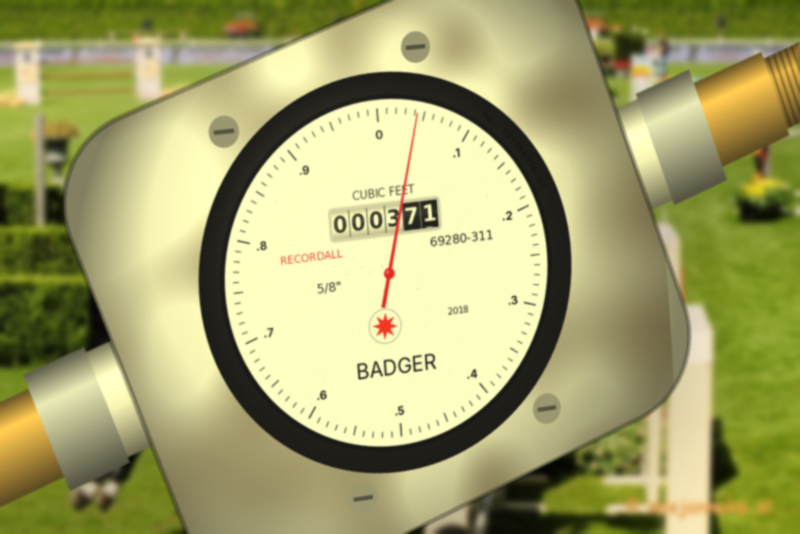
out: 371.04 ft³
